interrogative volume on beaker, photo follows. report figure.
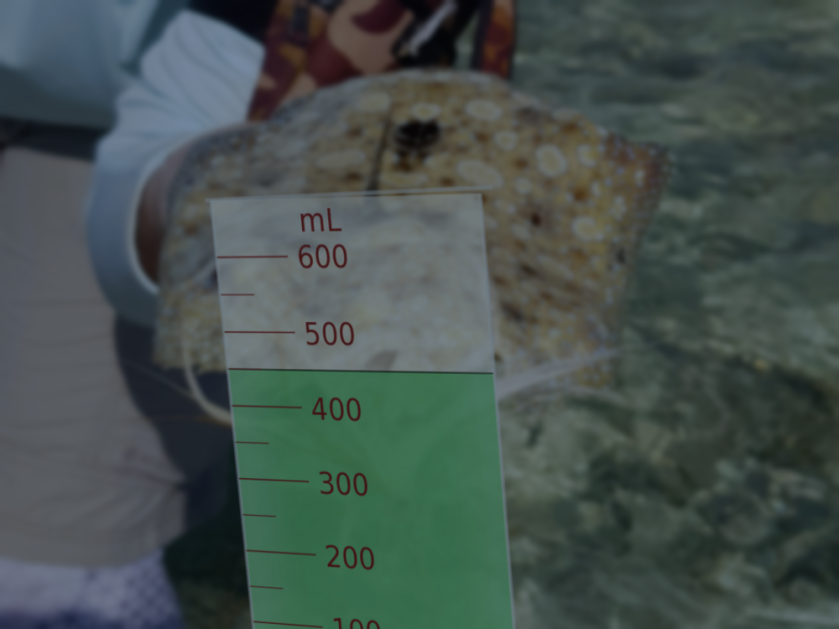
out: 450 mL
